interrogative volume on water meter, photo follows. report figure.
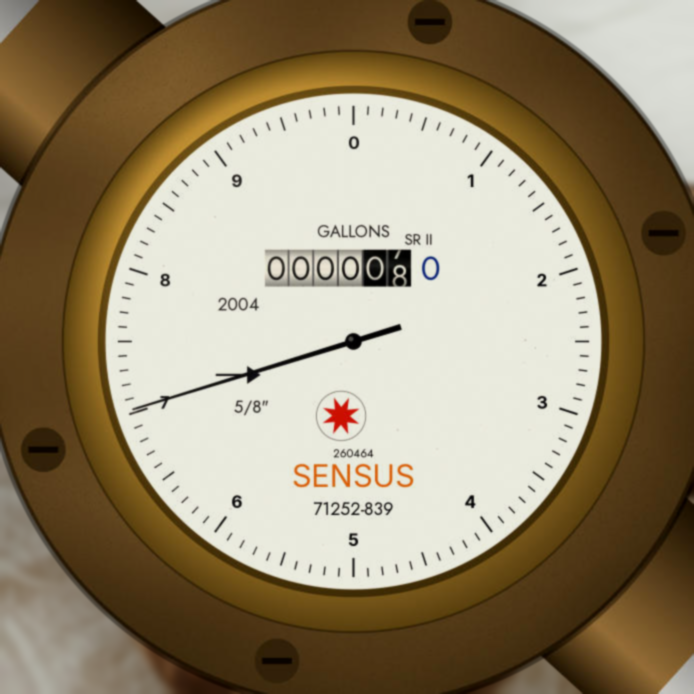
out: 77.0 gal
